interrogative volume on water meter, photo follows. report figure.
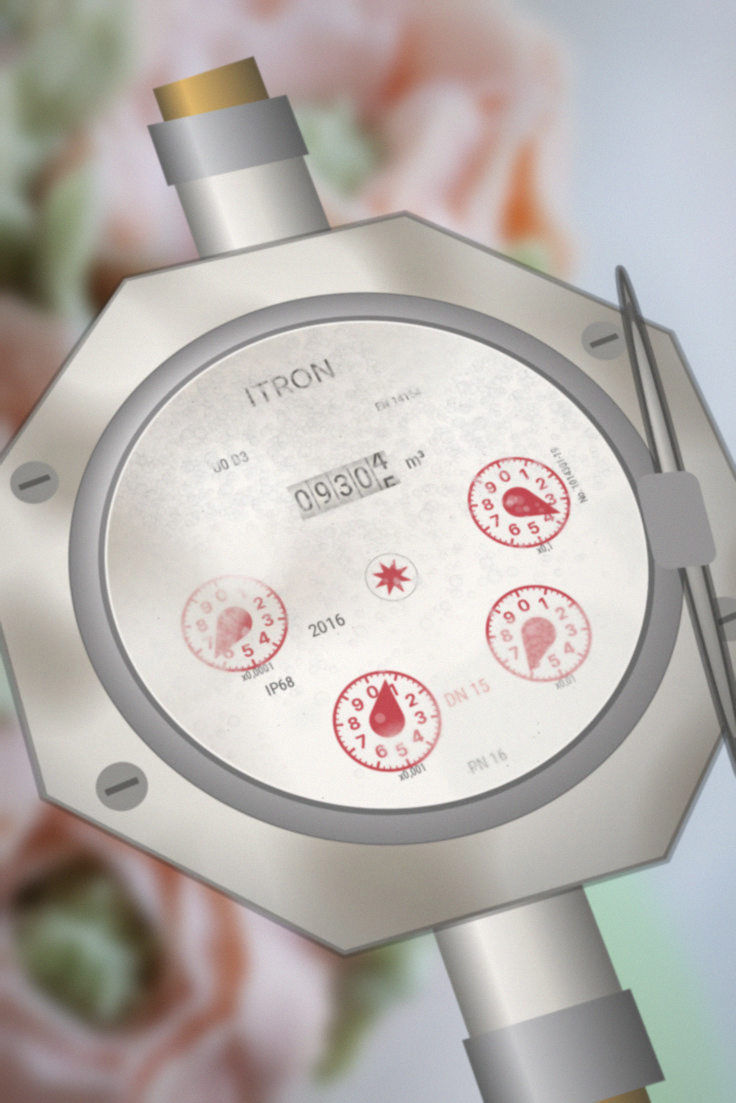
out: 9304.3606 m³
